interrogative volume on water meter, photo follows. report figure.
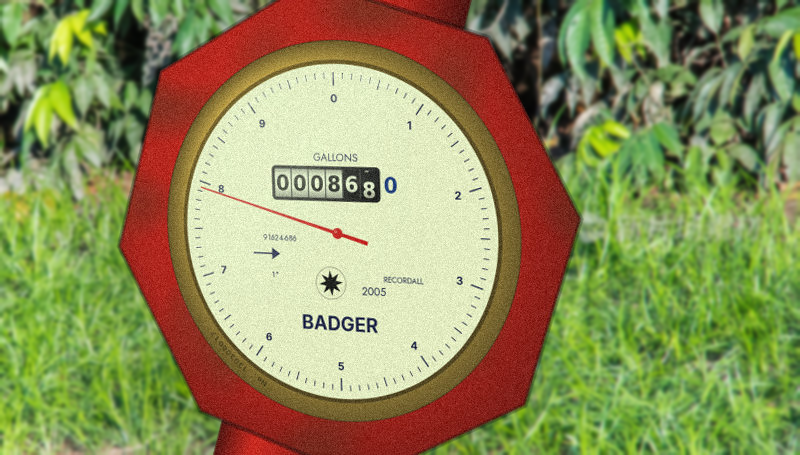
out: 8677.9 gal
